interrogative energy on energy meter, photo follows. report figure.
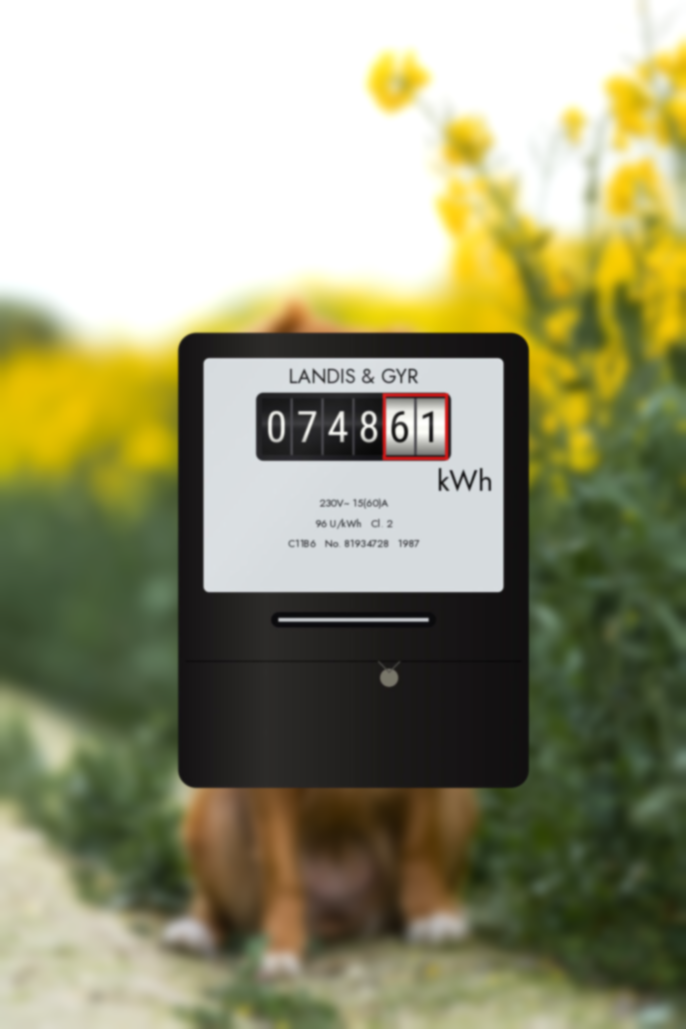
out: 748.61 kWh
